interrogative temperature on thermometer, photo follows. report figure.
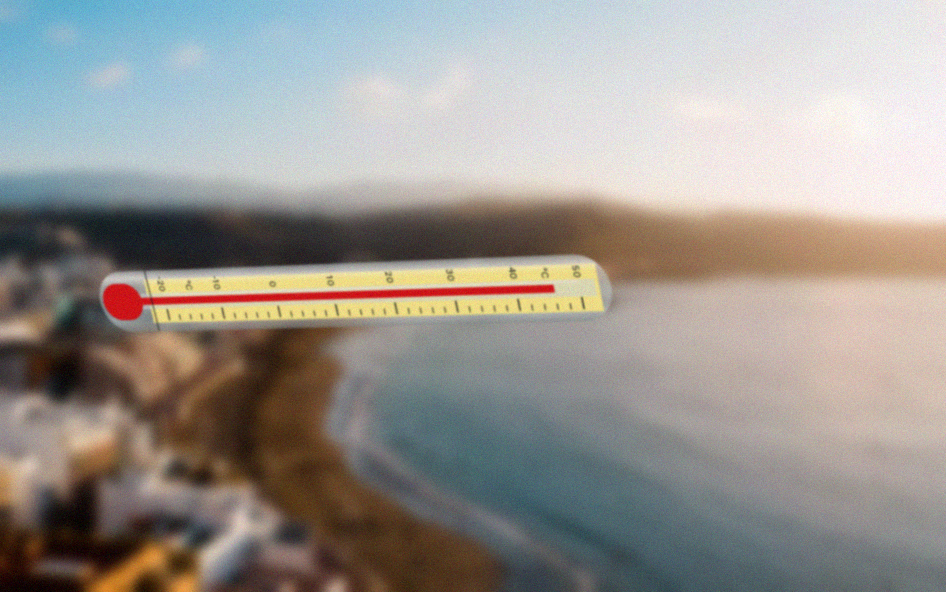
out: 46 °C
